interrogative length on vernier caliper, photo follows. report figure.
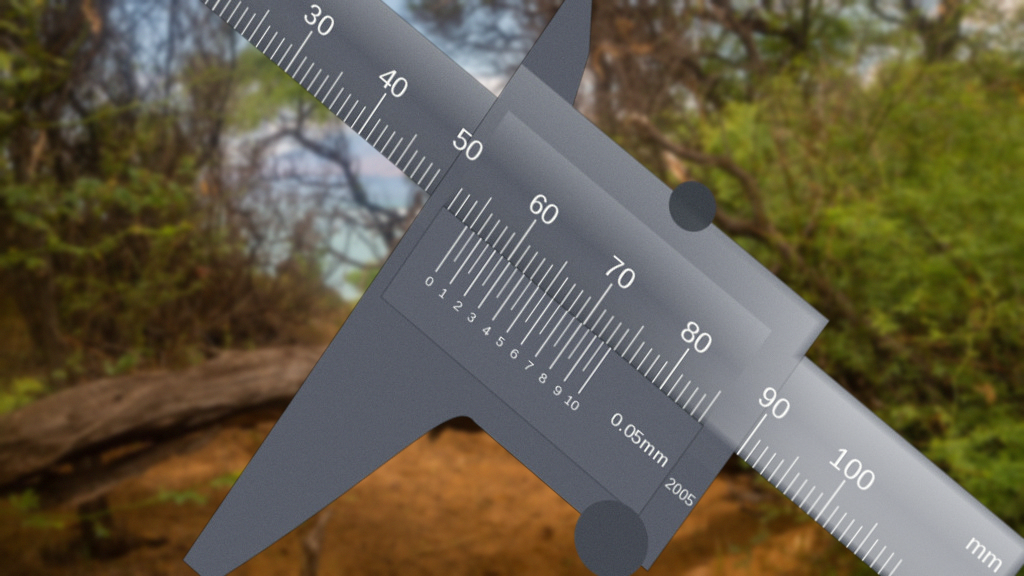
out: 54.6 mm
